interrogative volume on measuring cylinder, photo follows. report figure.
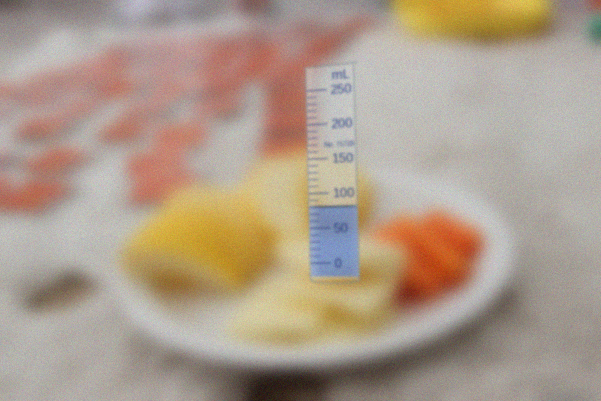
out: 80 mL
